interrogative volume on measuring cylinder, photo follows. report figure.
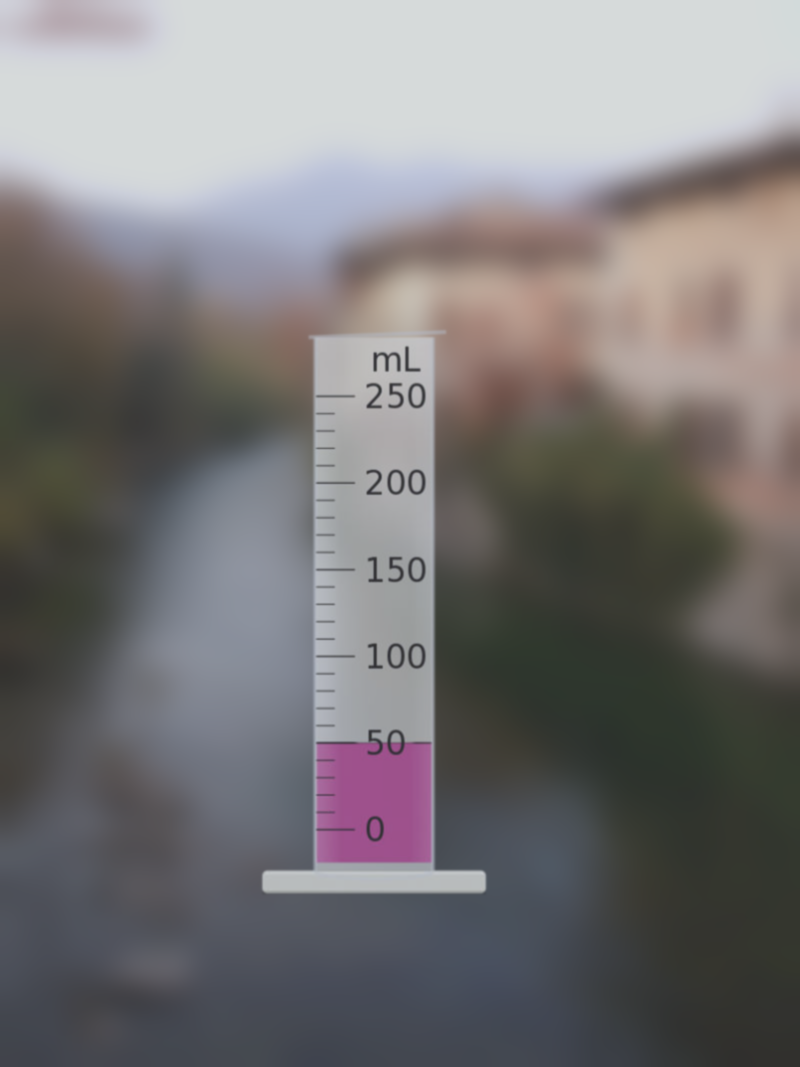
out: 50 mL
